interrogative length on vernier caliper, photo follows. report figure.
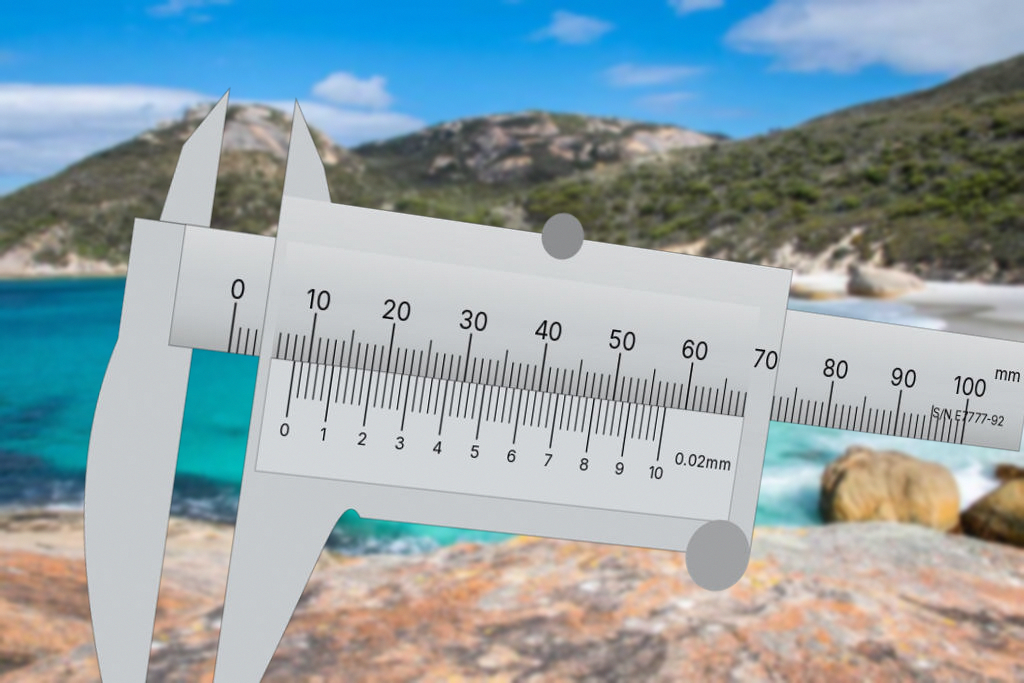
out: 8.2 mm
